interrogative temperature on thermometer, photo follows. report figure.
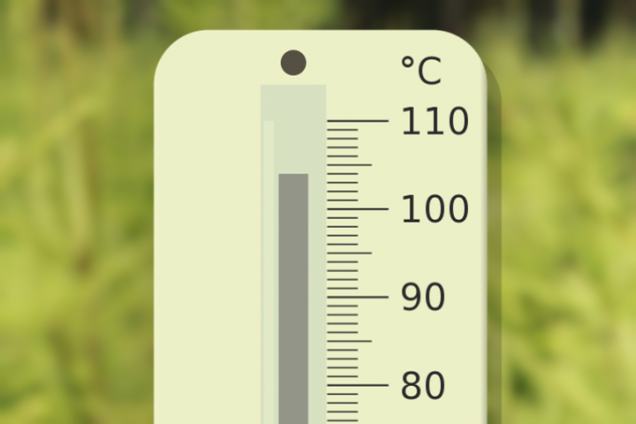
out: 104 °C
